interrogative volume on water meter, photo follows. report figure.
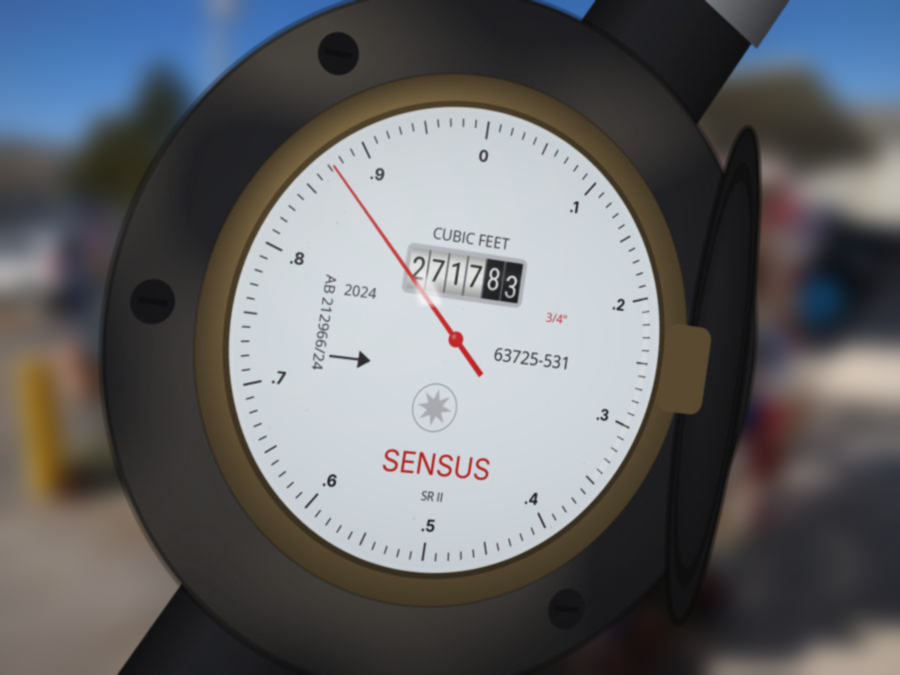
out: 271782.87 ft³
